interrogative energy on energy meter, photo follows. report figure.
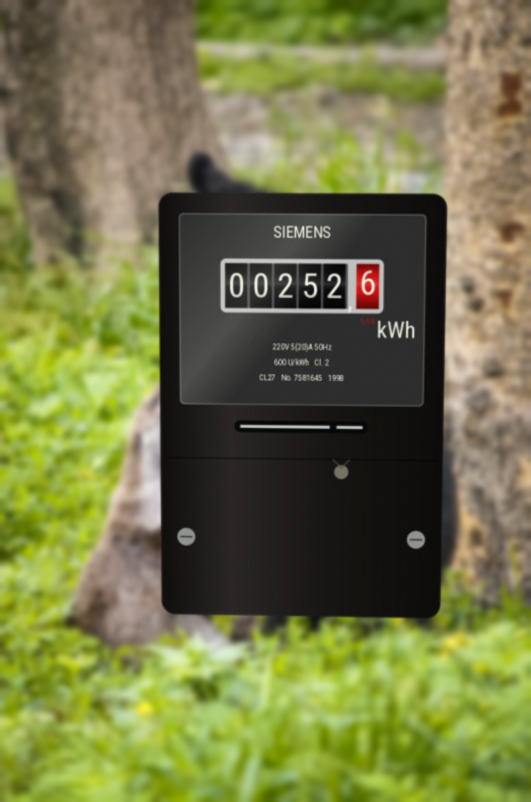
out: 252.6 kWh
